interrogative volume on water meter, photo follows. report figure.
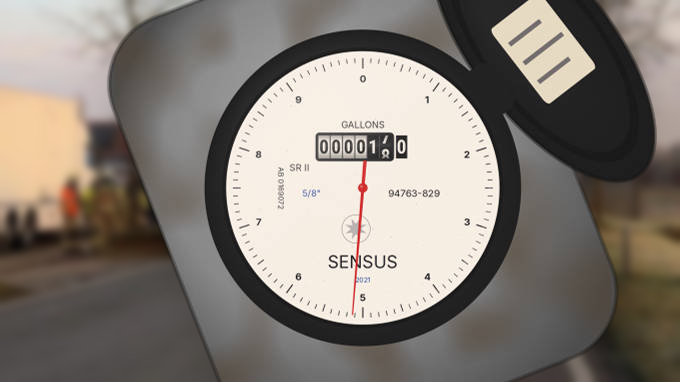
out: 175.1 gal
